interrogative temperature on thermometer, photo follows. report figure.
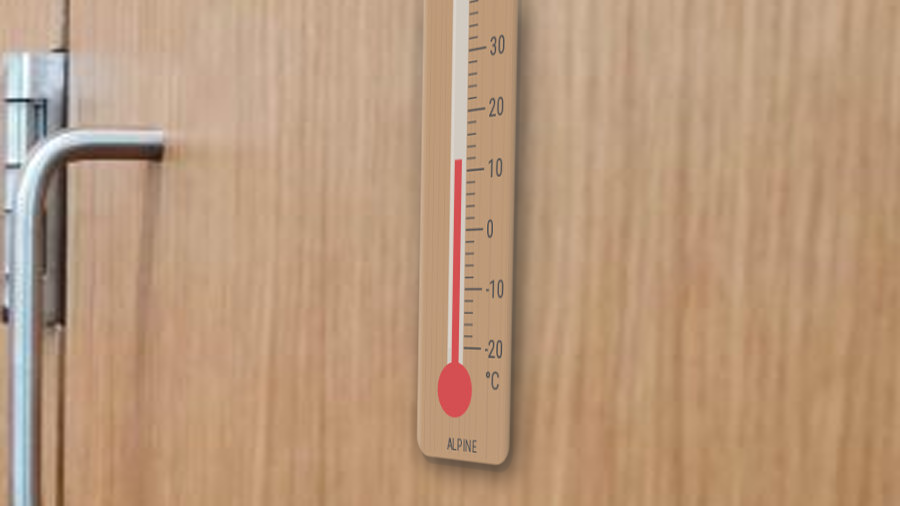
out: 12 °C
